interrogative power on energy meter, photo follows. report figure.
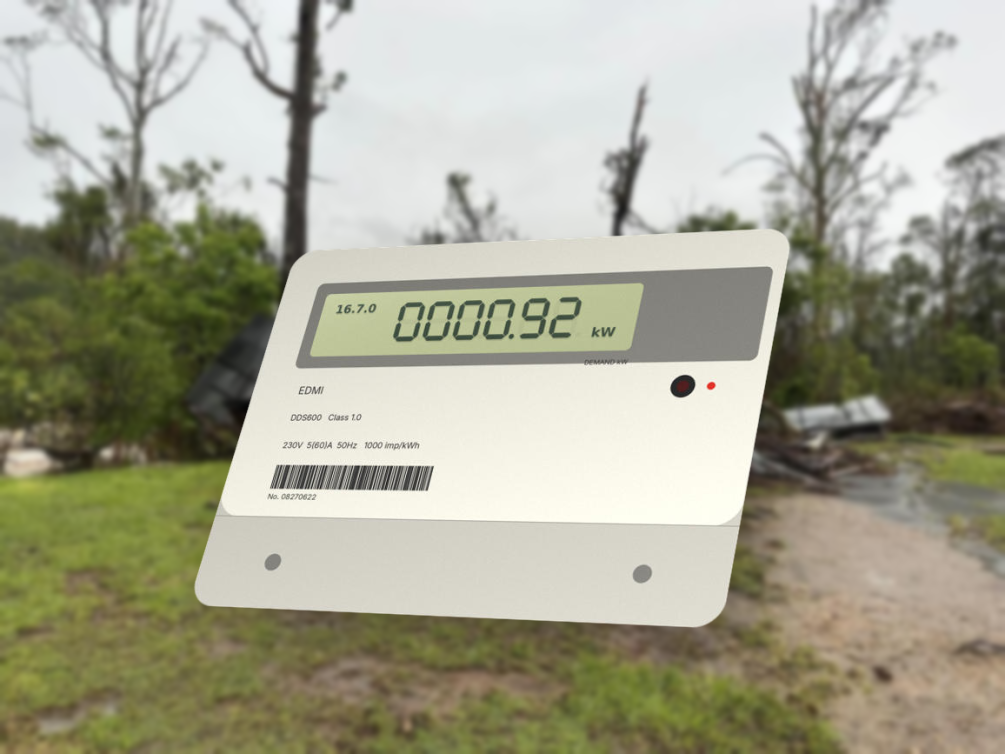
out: 0.92 kW
